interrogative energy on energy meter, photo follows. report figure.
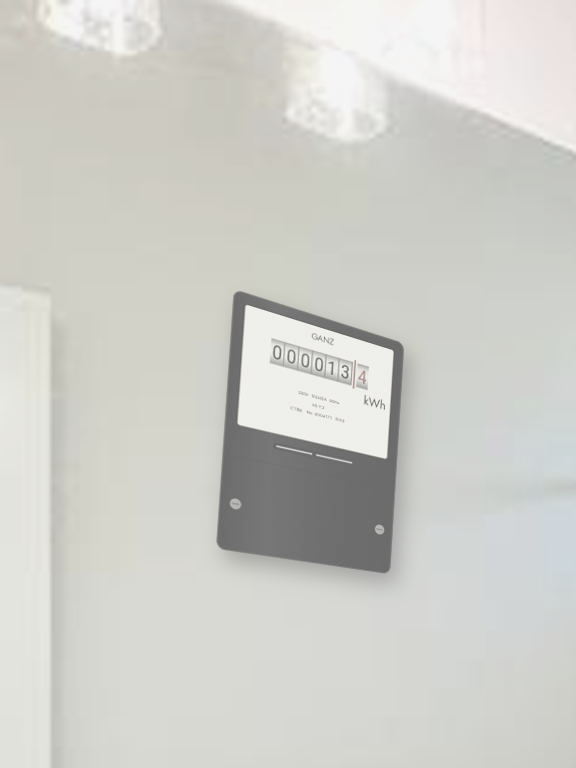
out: 13.4 kWh
